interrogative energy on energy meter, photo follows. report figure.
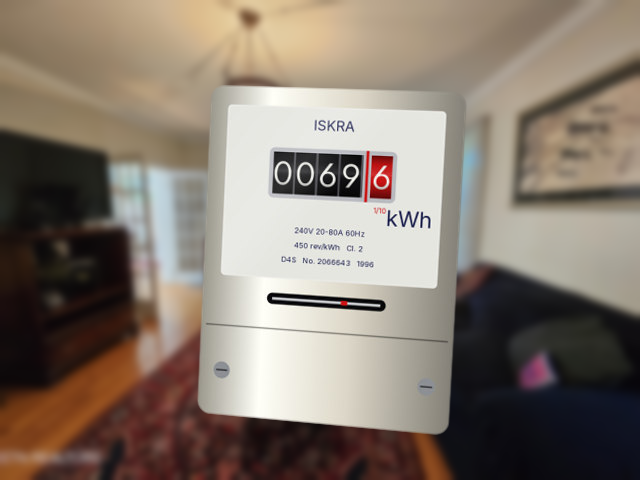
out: 69.6 kWh
